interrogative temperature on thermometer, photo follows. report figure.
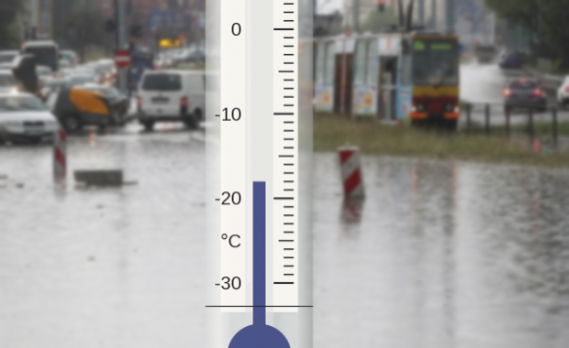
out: -18 °C
